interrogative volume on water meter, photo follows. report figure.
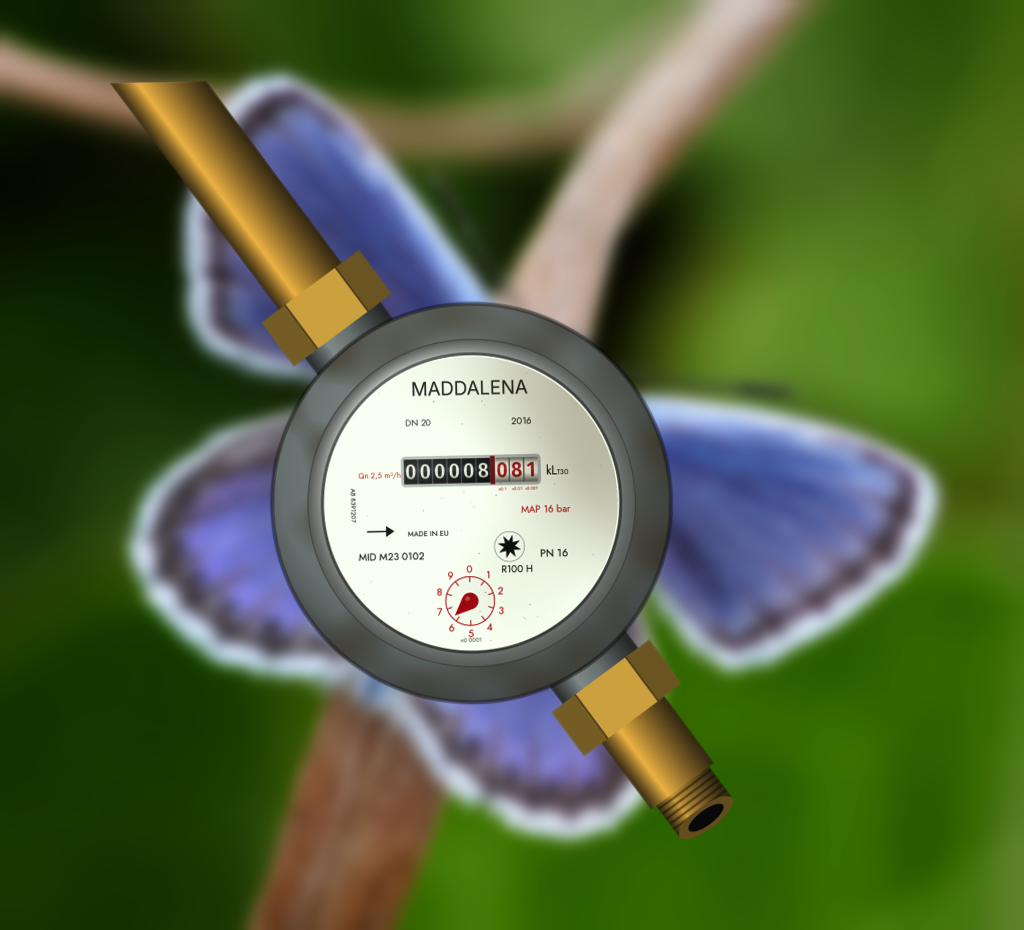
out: 8.0816 kL
